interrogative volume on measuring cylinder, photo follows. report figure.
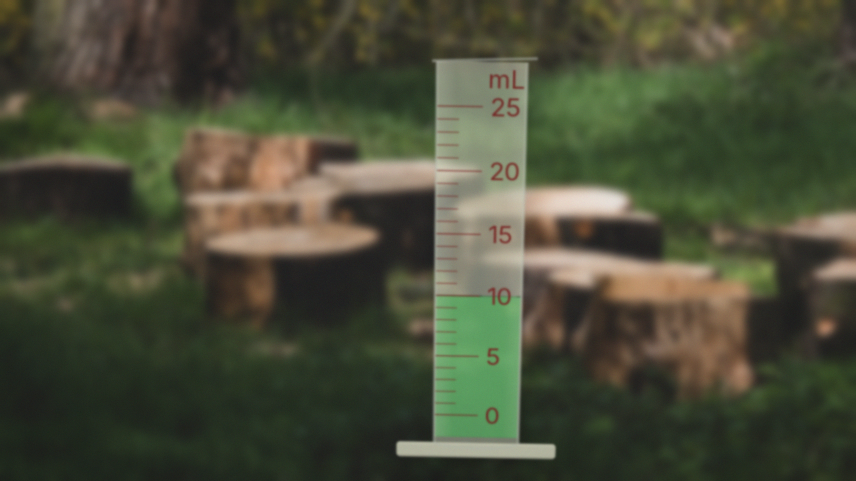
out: 10 mL
